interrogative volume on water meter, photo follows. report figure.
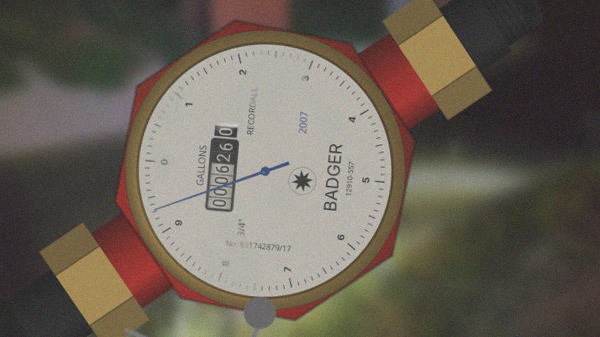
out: 6259.3 gal
